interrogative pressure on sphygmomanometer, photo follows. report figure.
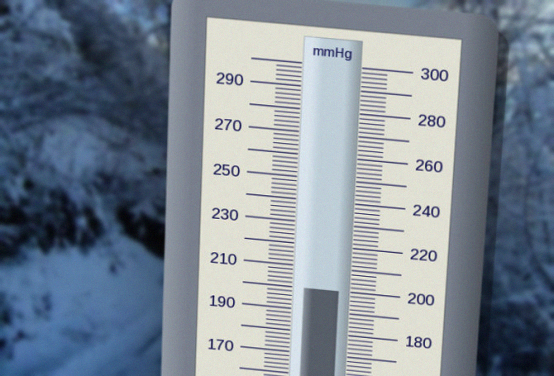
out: 200 mmHg
